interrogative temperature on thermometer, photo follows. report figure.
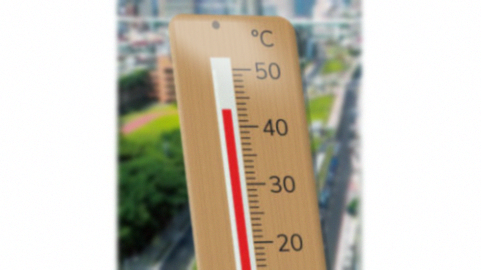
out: 43 °C
